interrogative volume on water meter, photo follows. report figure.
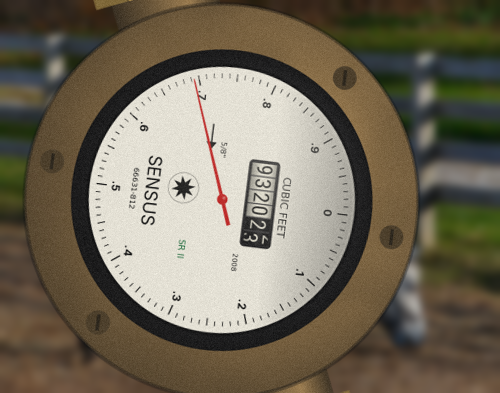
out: 932022.69 ft³
